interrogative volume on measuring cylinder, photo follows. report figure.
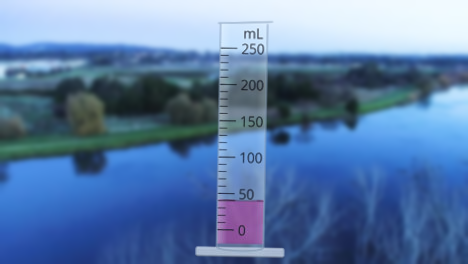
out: 40 mL
